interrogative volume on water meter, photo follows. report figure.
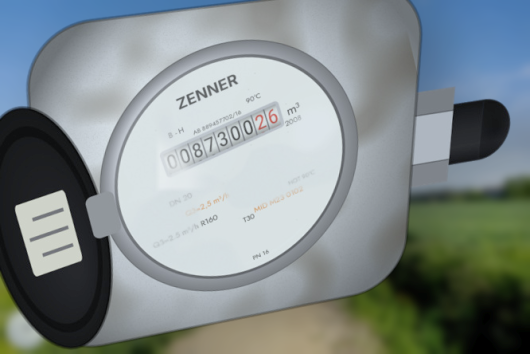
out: 87300.26 m³
